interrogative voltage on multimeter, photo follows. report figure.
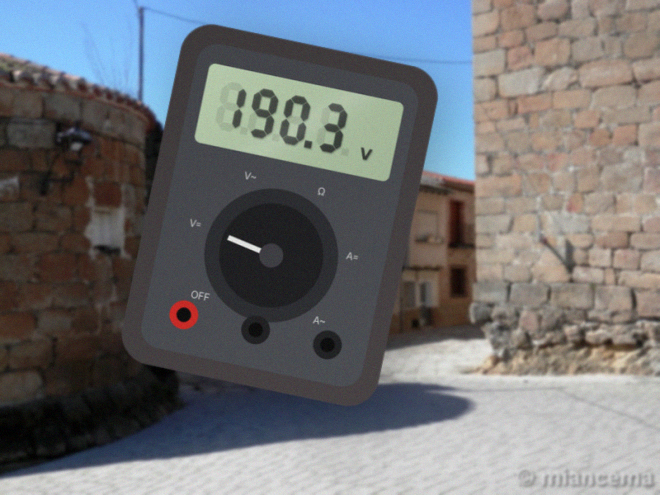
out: 190.3 V
